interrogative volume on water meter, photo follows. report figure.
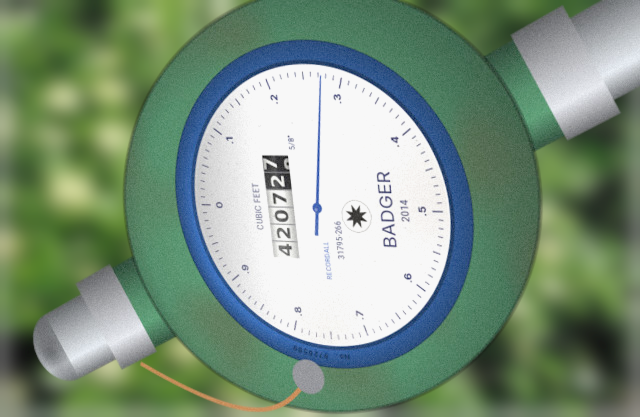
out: 420727.27 ft³
